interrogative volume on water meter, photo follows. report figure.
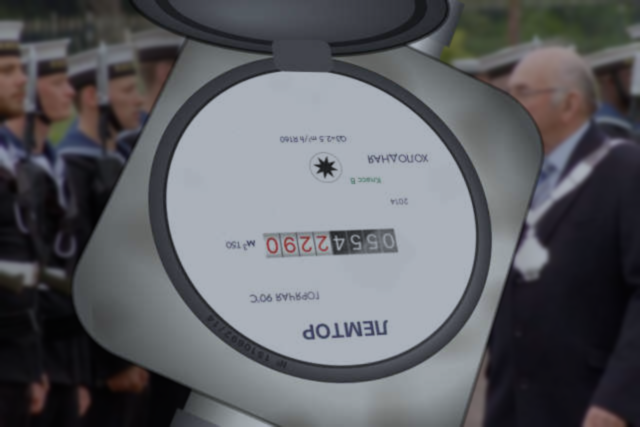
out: 554.2290 m³
